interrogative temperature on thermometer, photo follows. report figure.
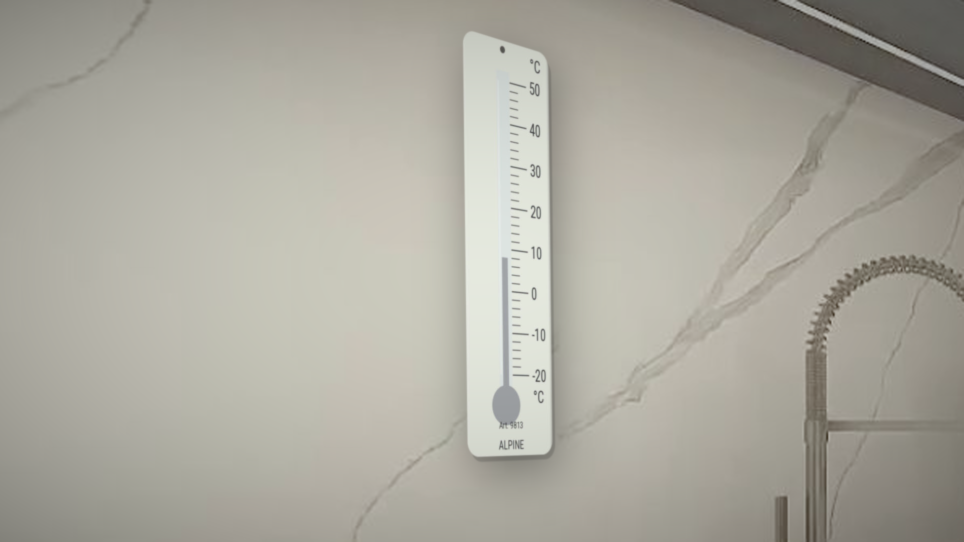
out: 8 °C
